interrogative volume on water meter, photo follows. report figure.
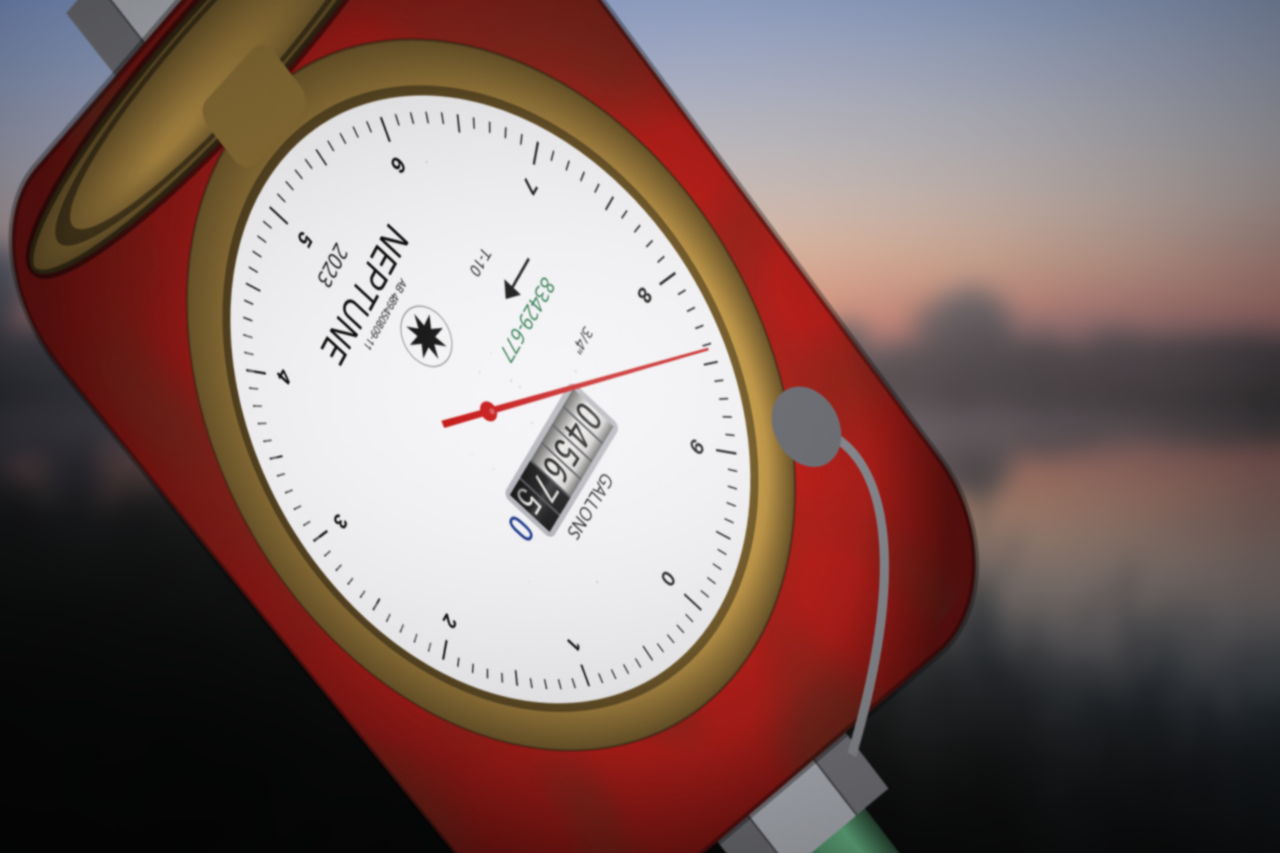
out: 456748.4 gal
